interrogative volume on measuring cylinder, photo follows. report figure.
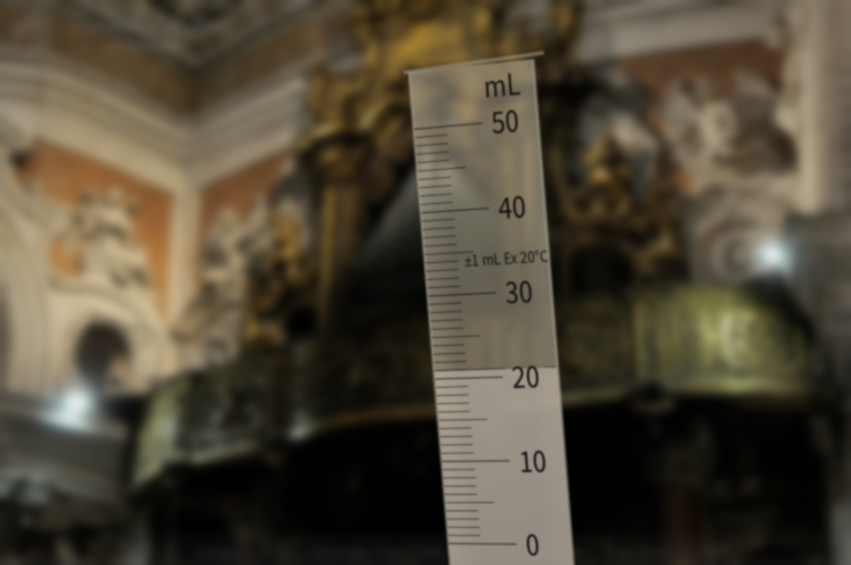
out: 21 mL
